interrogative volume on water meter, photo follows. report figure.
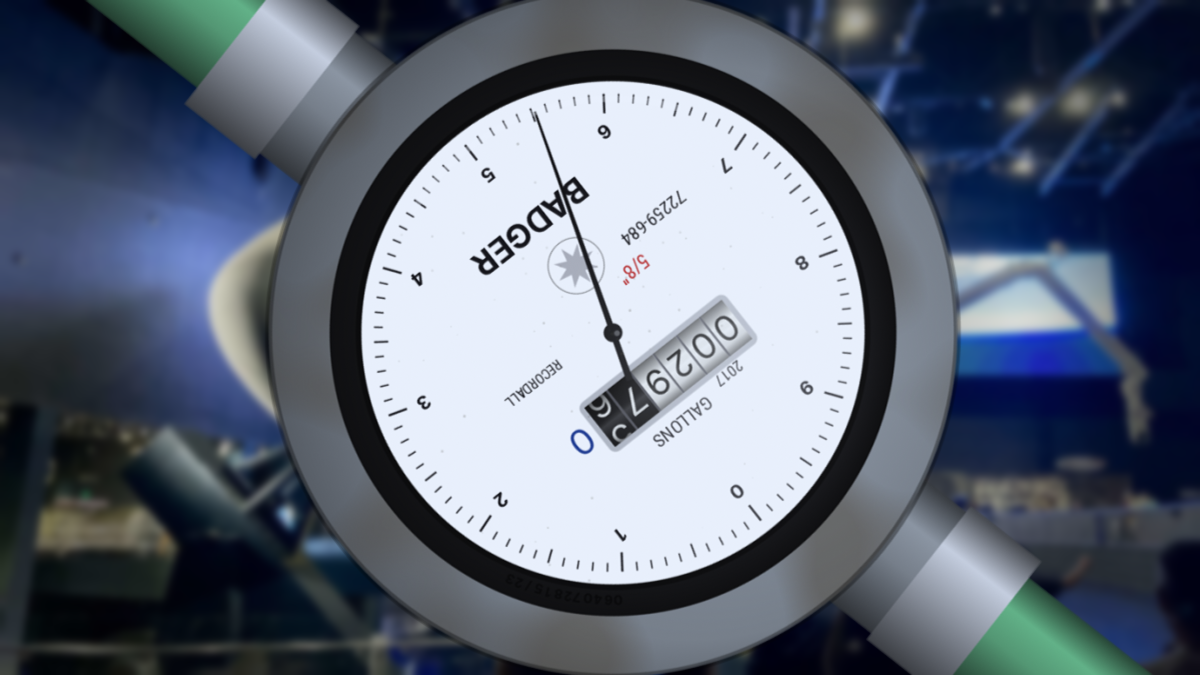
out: 29755.5 gal
